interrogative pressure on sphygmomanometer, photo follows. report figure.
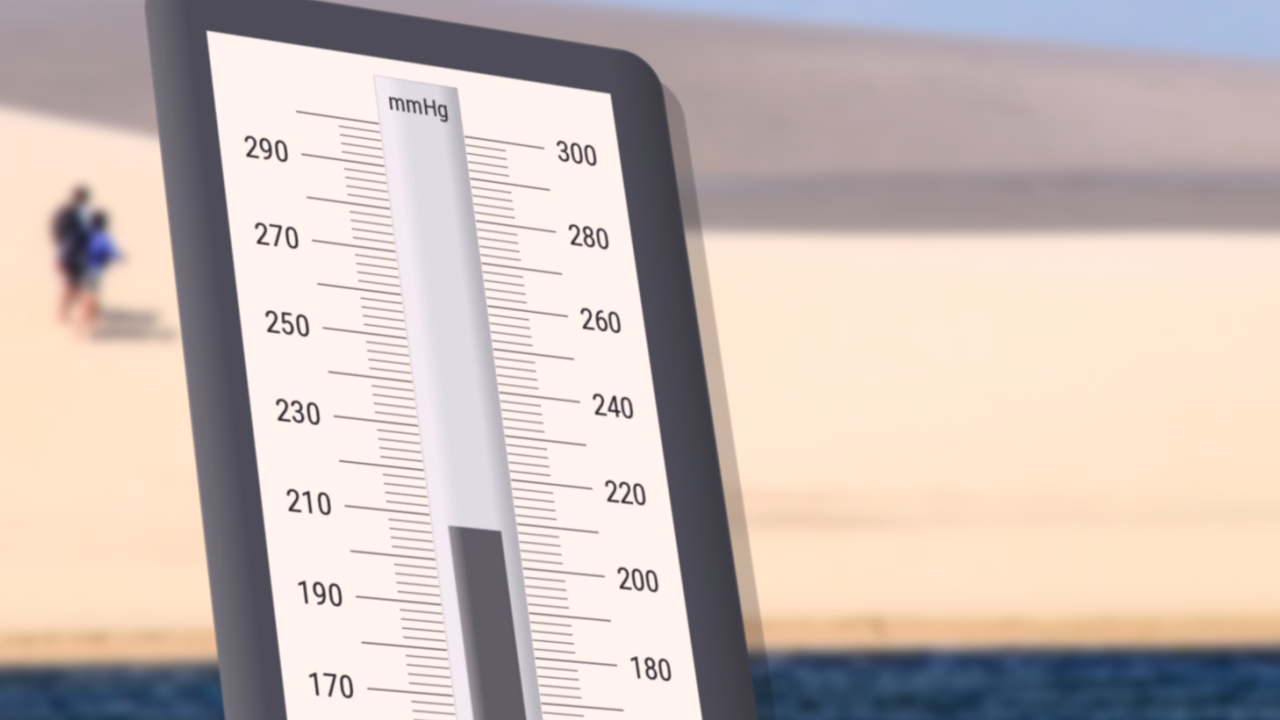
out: 208 mmHg
